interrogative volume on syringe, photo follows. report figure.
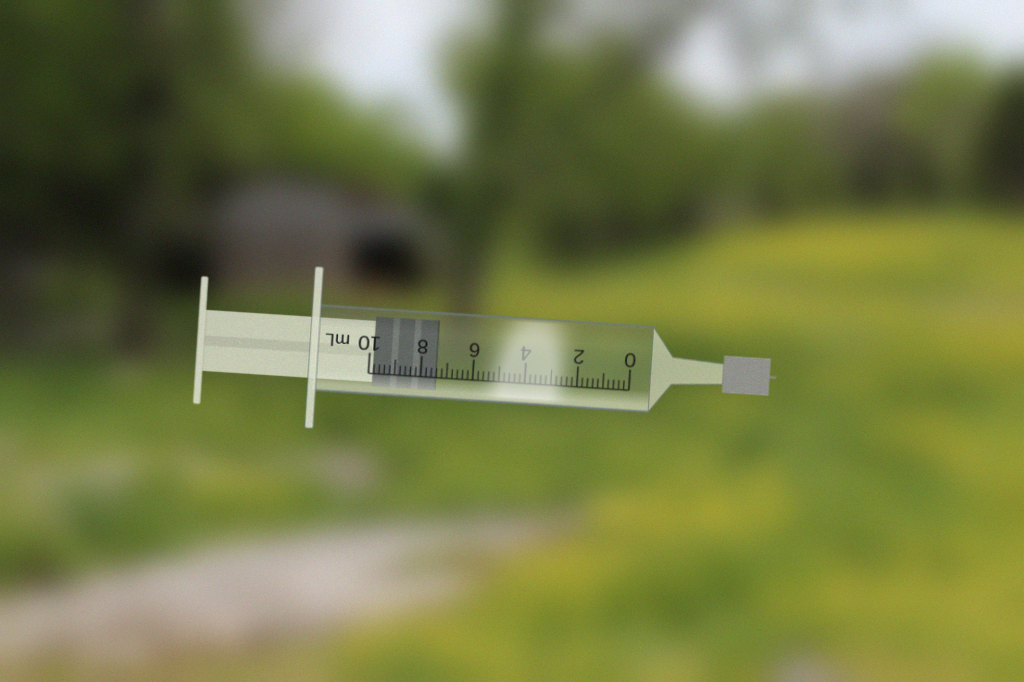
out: 7.4 mL
